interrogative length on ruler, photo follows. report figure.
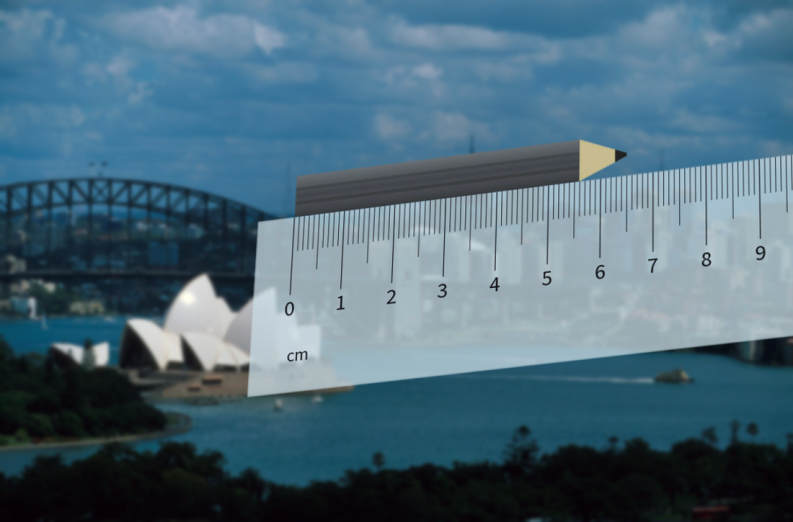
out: 6.5 cm
